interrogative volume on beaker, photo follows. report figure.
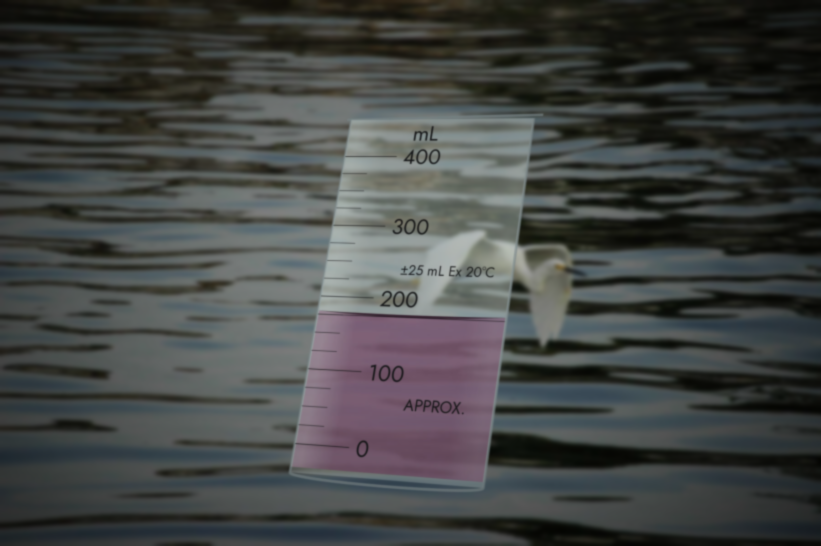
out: 175 mL
